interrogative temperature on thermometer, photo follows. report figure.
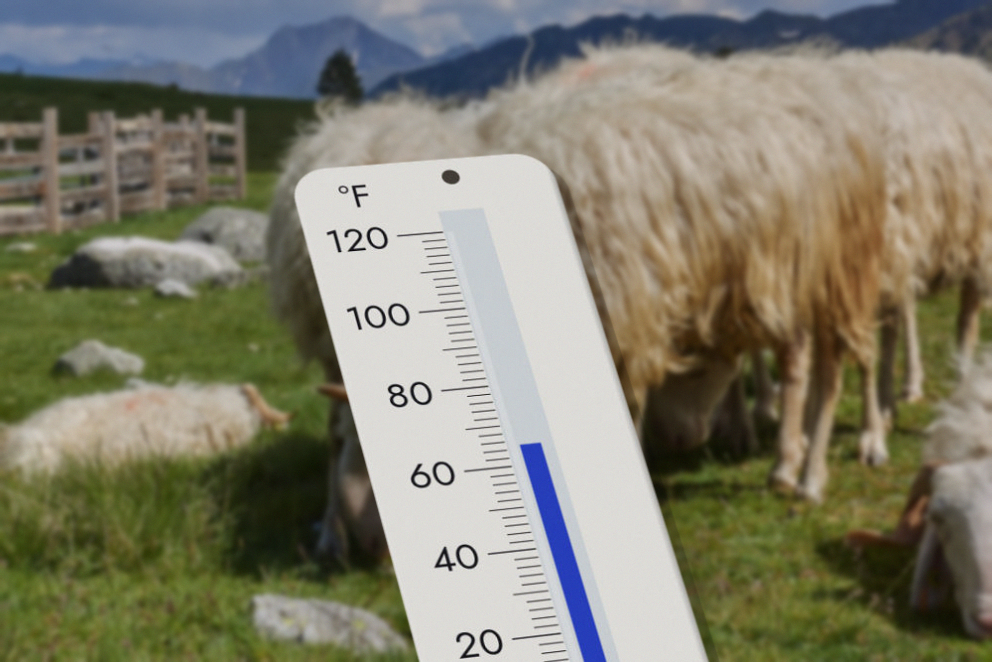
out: 65 °F
